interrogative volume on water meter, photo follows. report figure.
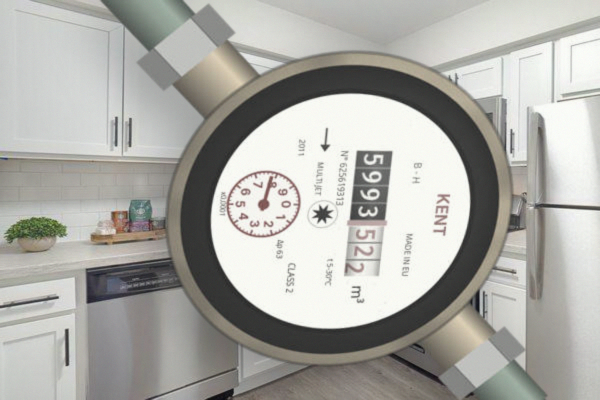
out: 5993.5217 m³
